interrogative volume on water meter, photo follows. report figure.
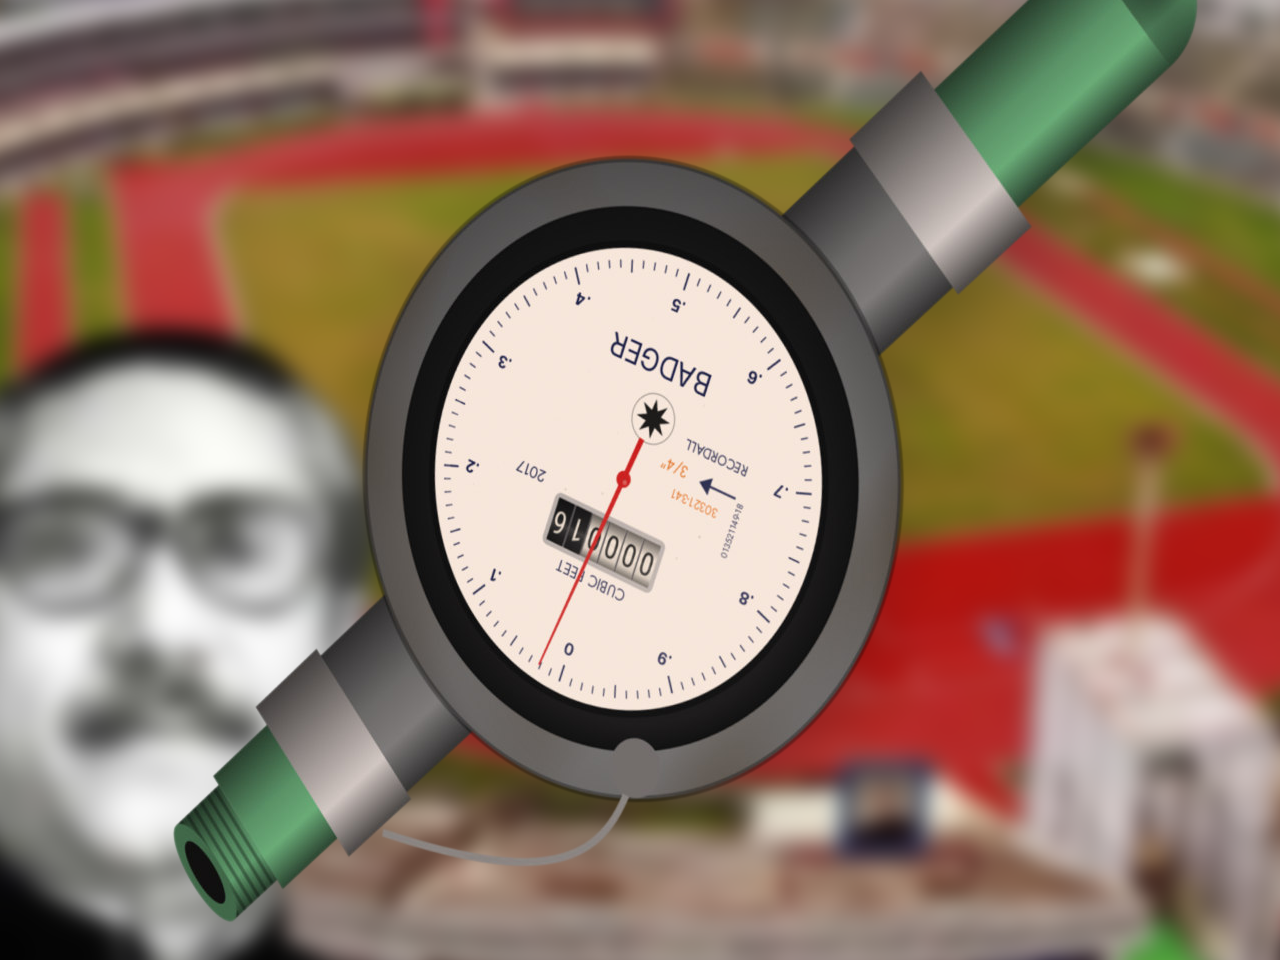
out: 16.02 ft³
